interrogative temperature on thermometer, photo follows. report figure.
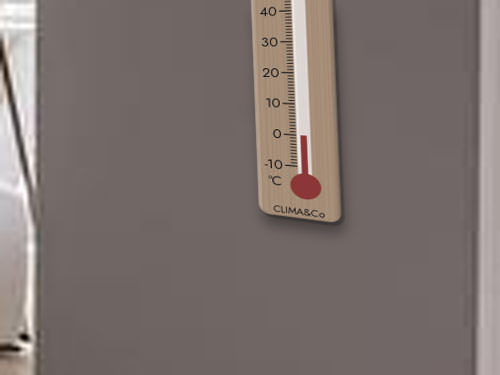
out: 0 °C
